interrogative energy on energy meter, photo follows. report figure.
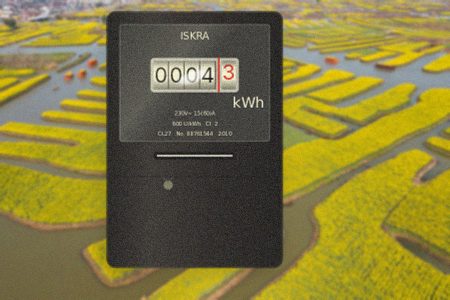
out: 4.3 kWh
